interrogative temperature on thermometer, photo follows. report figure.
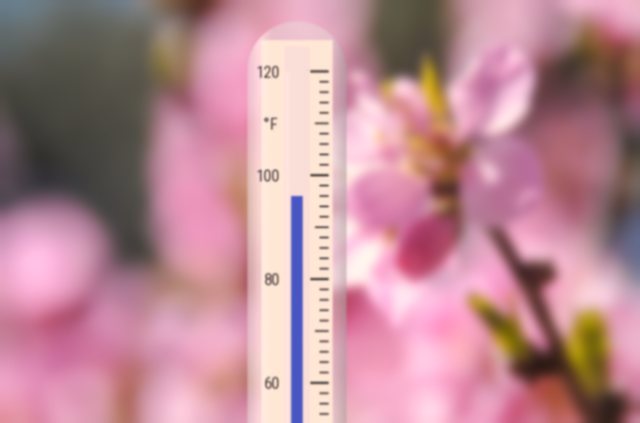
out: 96 °F
